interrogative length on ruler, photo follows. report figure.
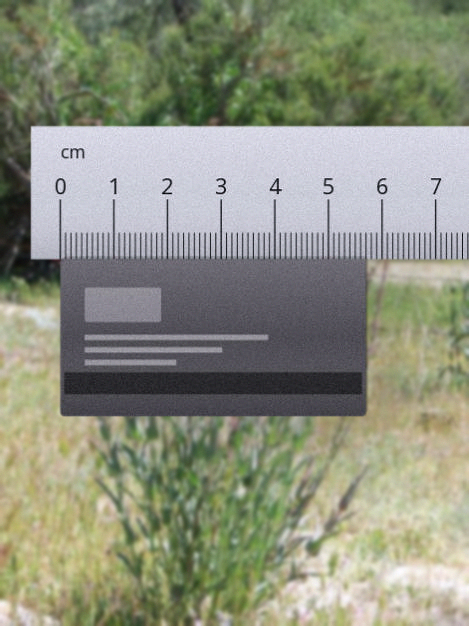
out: 5.7 cm
